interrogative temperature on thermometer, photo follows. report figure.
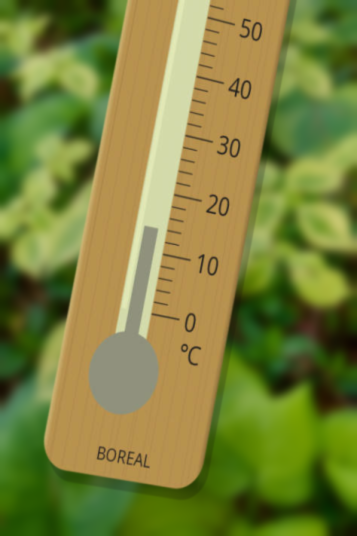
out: 14 °C
